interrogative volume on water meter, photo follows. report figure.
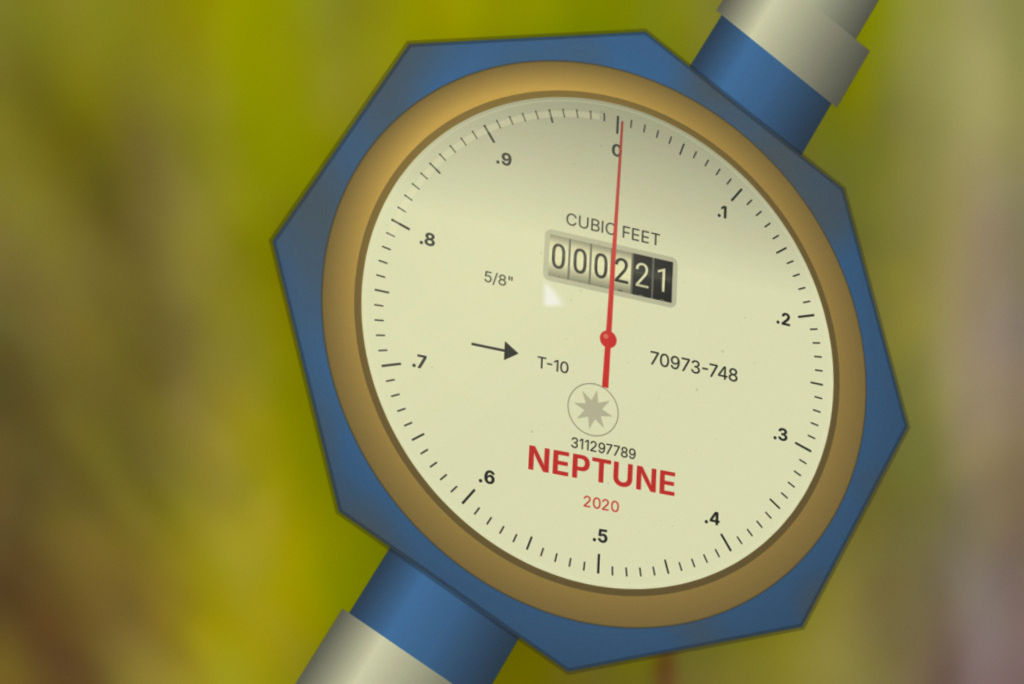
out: 221.00 ft³
